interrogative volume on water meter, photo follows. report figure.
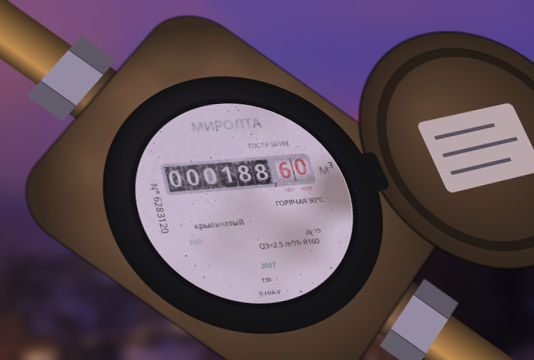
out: 188.60 m³
